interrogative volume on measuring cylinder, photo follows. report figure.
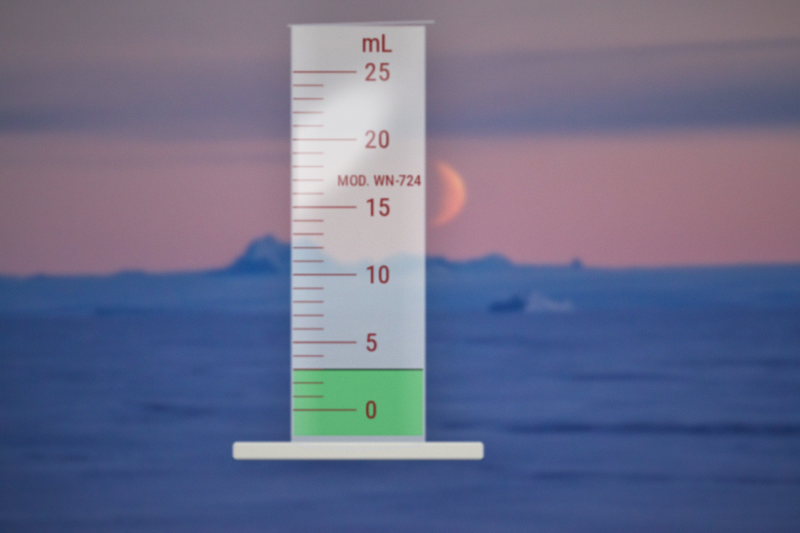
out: 3 mL
